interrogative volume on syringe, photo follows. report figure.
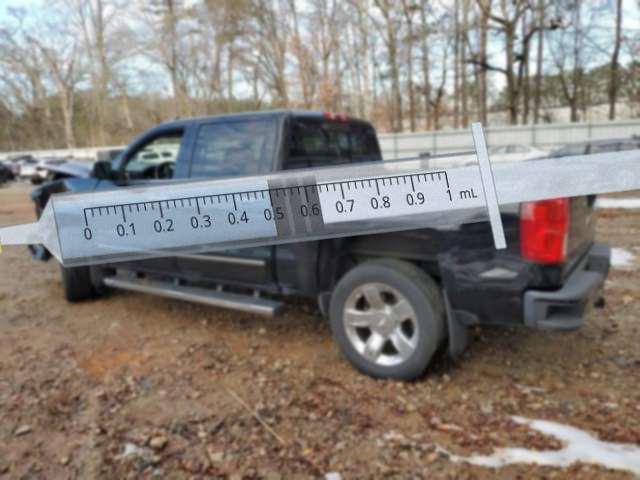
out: 0.5 mL
